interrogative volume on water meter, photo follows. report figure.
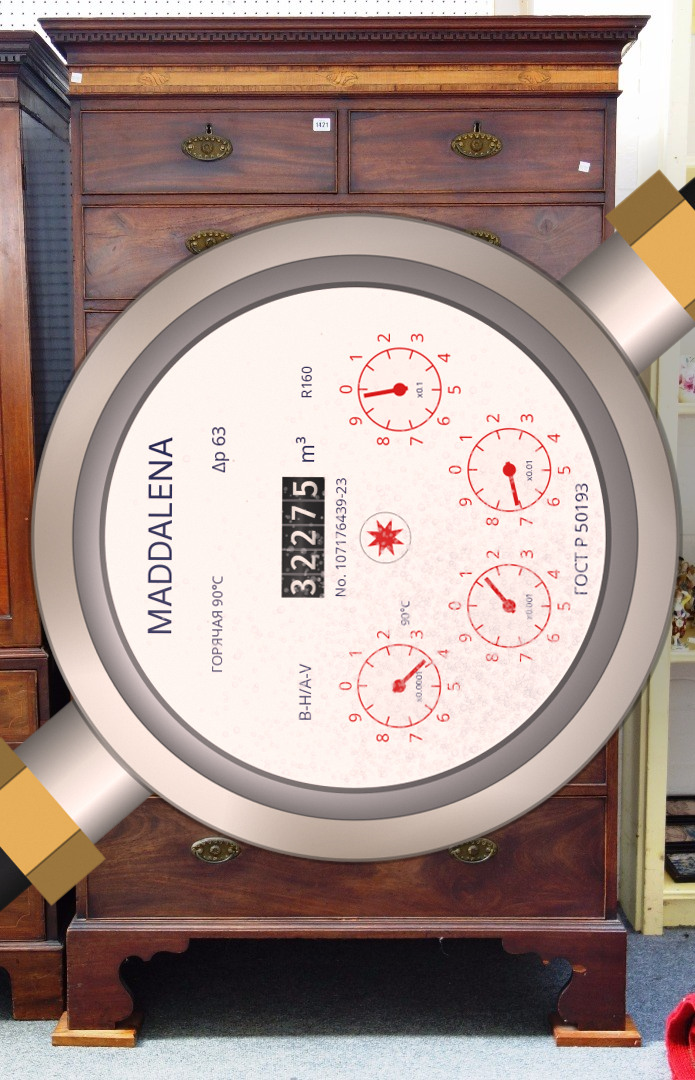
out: 32274.9713 m³
